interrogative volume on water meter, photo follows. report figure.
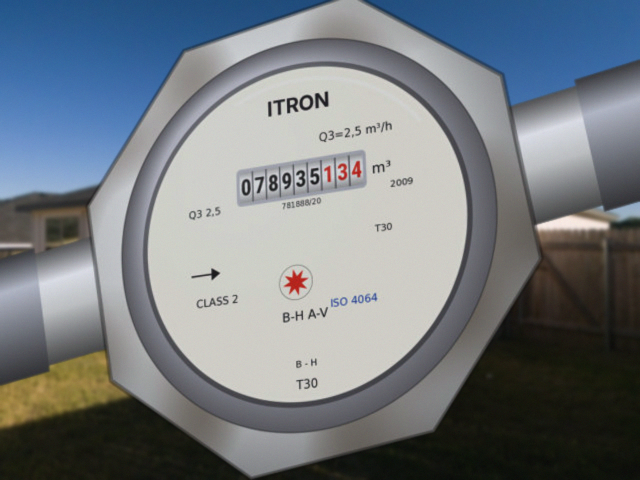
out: 78935.134 m³
